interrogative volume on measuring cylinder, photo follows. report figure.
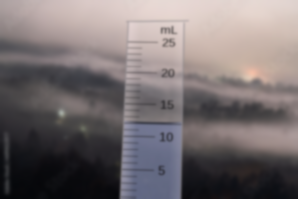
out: 12 mL
